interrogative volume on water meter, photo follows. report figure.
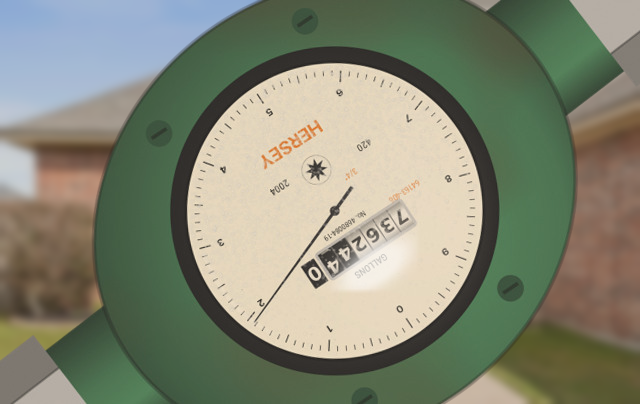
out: 7362441.9 gal
